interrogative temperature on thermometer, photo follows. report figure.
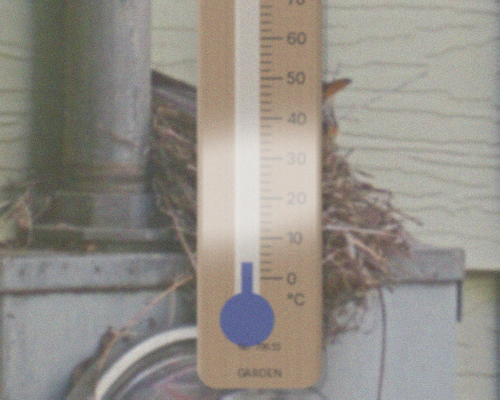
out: 4 °C
